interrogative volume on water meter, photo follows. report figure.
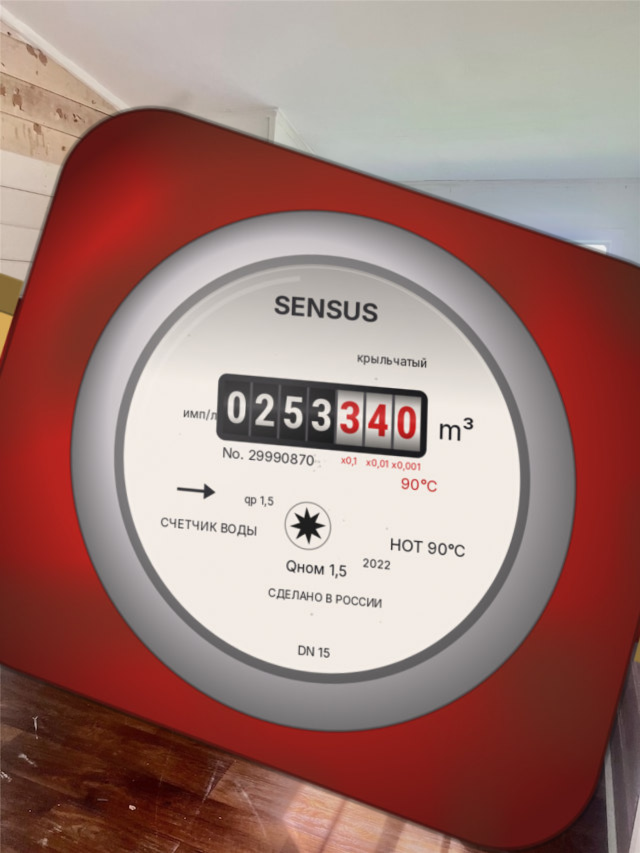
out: 253.340 m³
